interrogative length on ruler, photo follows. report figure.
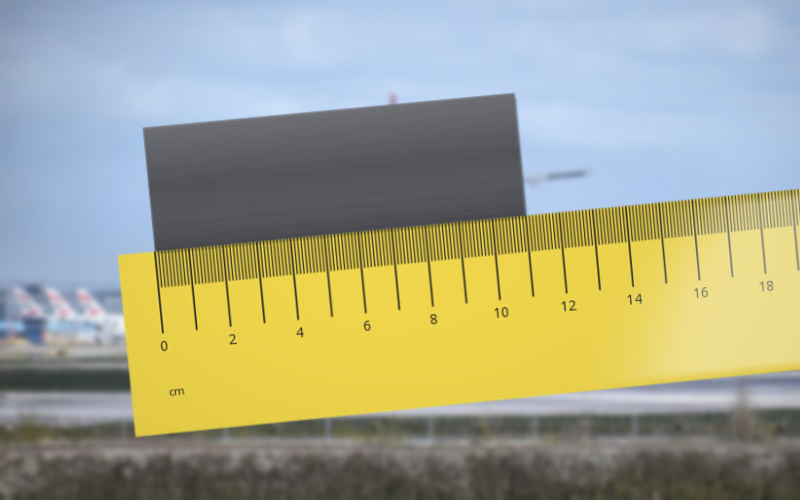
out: 11 cm
